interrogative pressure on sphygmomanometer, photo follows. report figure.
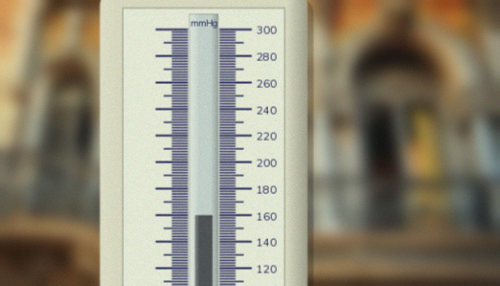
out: 160 mmHg
